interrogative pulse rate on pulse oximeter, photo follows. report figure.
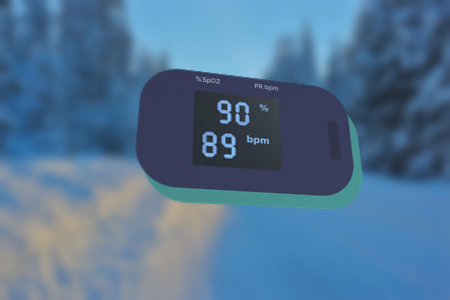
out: 89 bpm
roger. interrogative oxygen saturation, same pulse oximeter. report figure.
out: 90 %
